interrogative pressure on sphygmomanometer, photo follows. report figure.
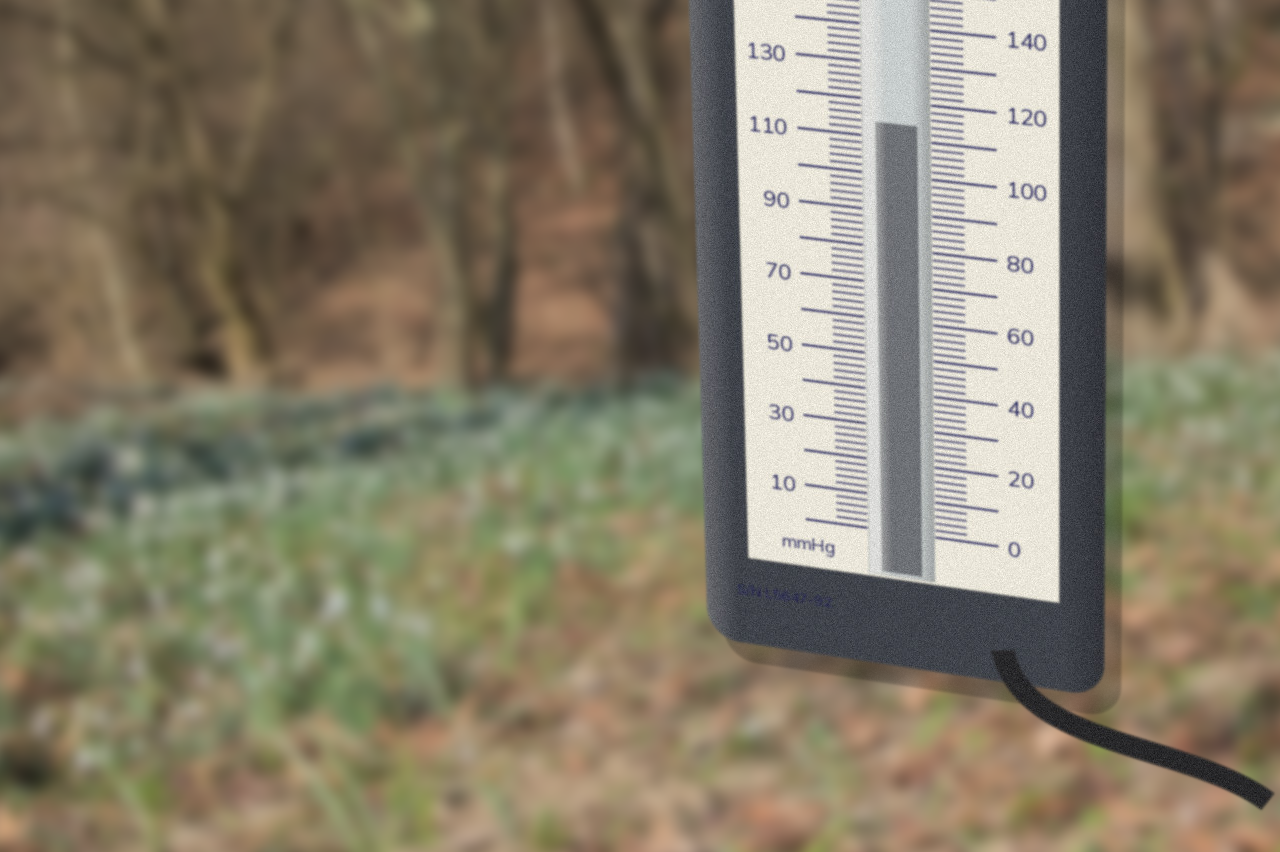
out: 114 mmHg
